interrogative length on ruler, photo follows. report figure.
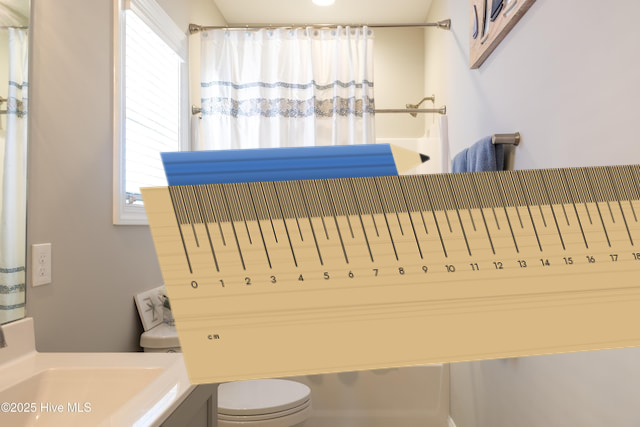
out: 10.5 cm
